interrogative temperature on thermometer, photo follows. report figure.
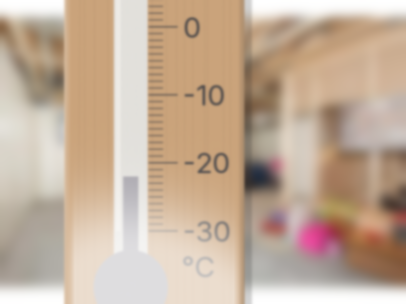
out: -22 °C
